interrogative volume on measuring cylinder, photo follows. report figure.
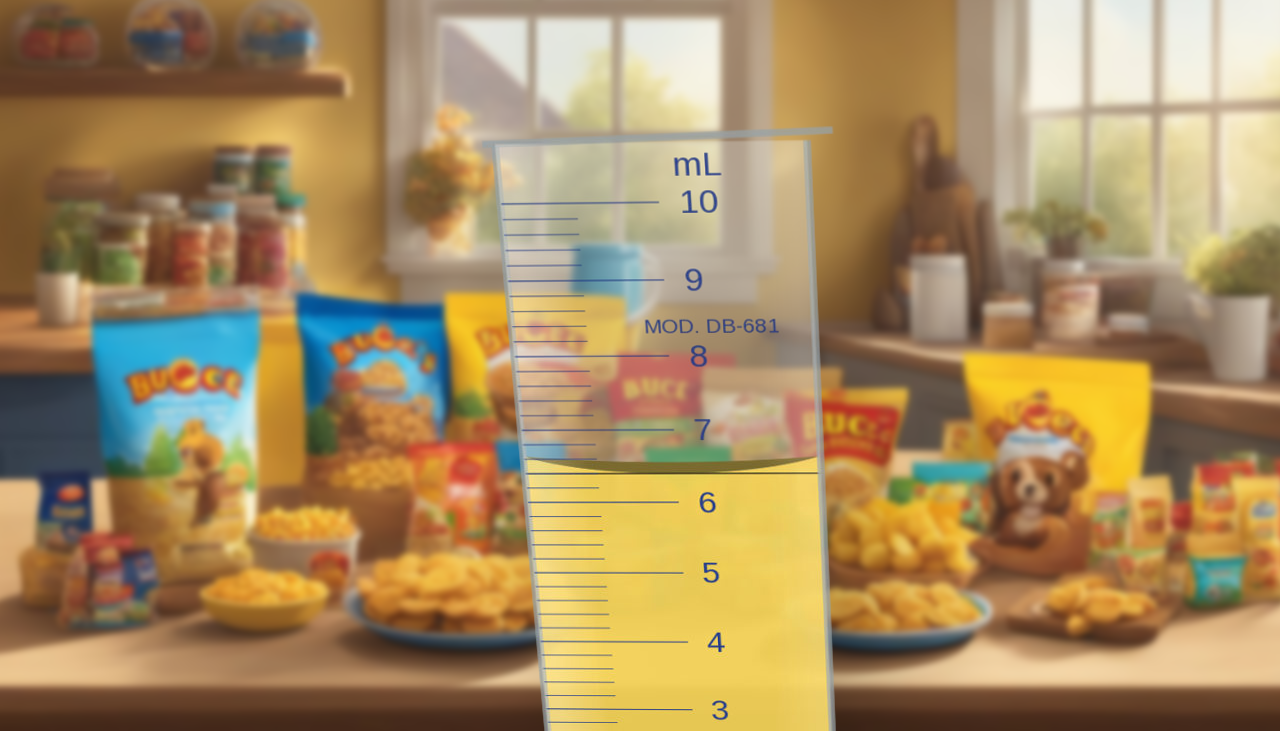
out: 6.4 mL
